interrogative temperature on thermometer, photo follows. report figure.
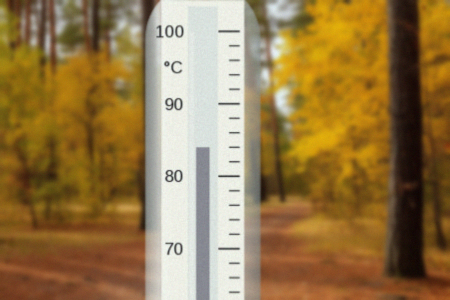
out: 84 °C
